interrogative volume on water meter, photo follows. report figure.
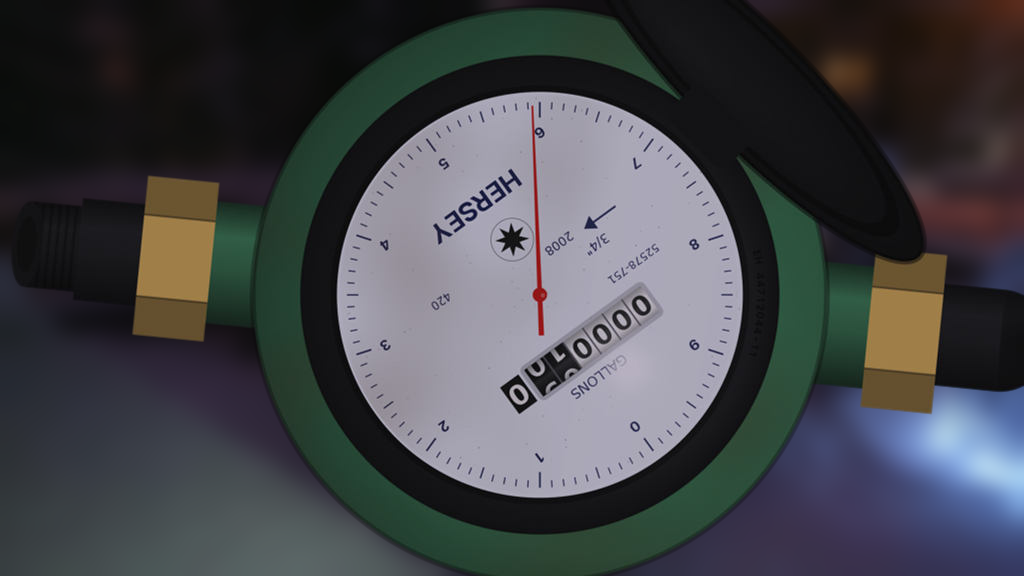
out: 95.9 gal
